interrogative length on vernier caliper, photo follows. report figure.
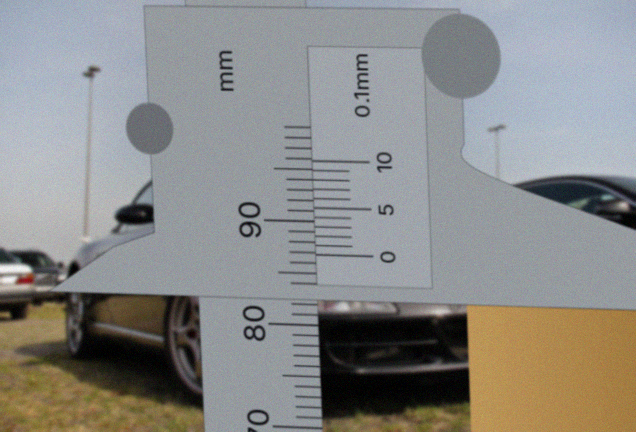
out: 86.8 mm
